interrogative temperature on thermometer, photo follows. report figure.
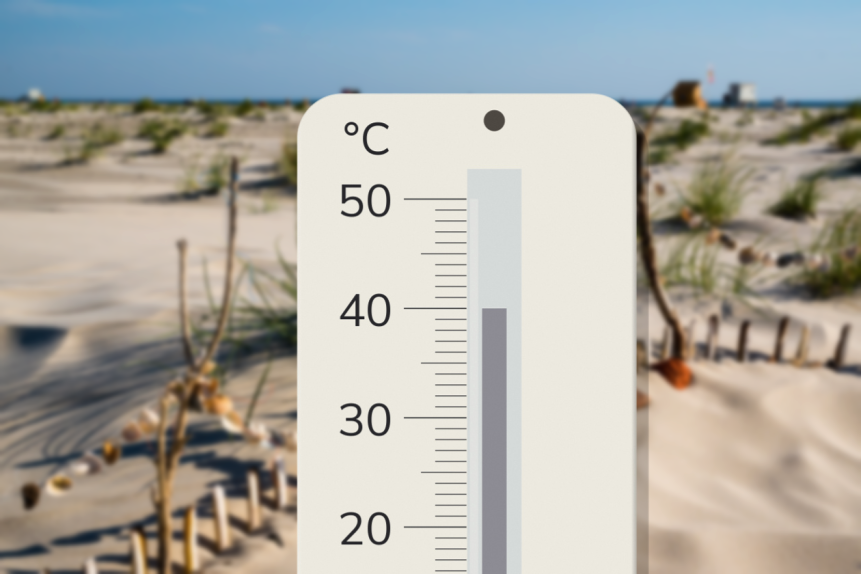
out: 40 °C
